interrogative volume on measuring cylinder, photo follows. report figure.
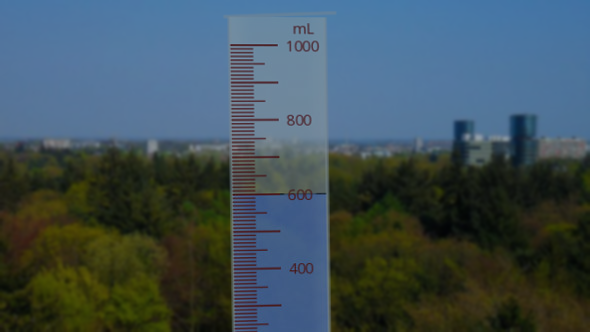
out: 600 mL
